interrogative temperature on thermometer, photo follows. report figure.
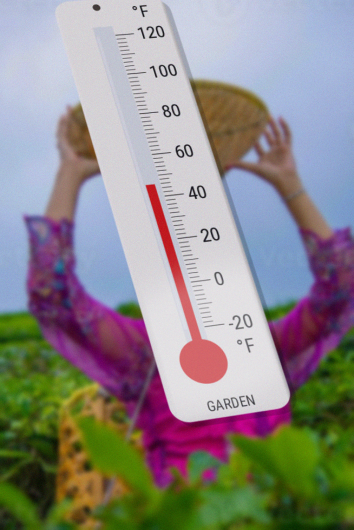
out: 46 °F
